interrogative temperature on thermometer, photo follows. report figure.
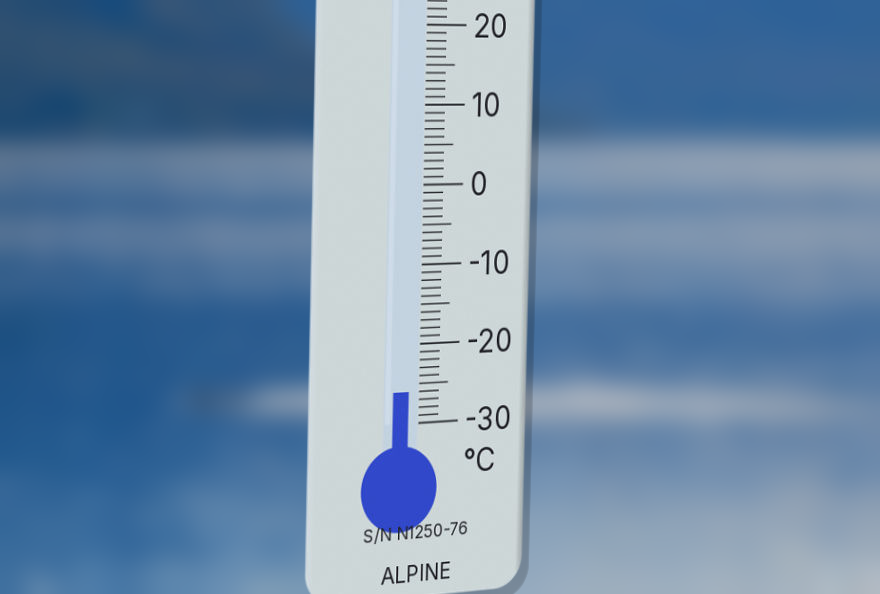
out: -26 °C
